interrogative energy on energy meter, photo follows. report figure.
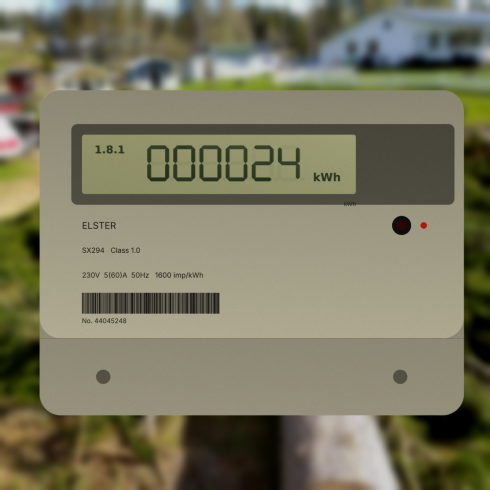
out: 24 kWh
